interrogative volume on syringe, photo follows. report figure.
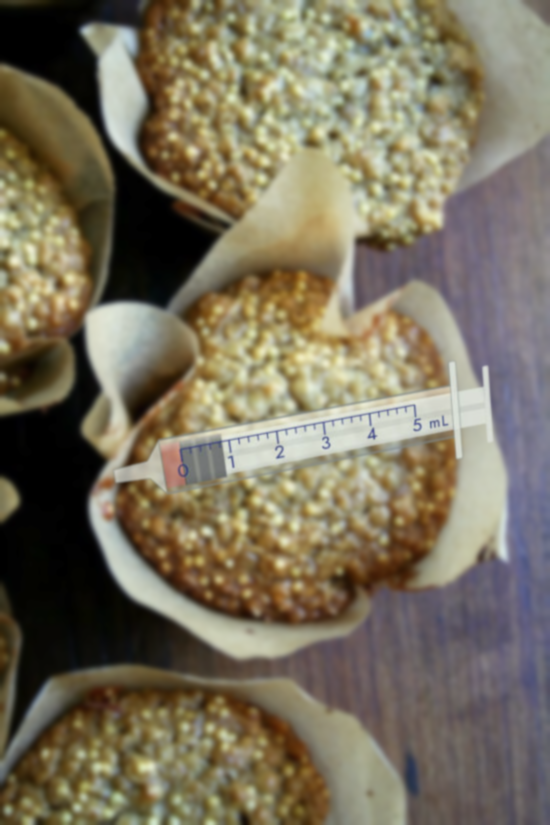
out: 0 mL
